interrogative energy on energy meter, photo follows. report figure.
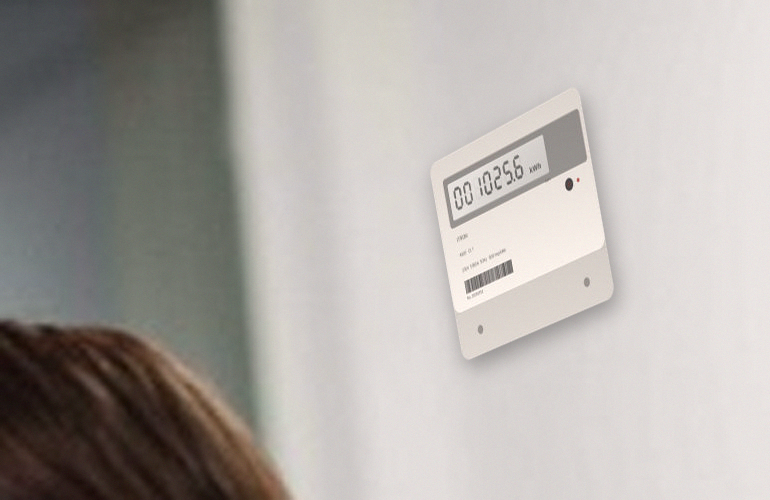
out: 1025.6 kWh
